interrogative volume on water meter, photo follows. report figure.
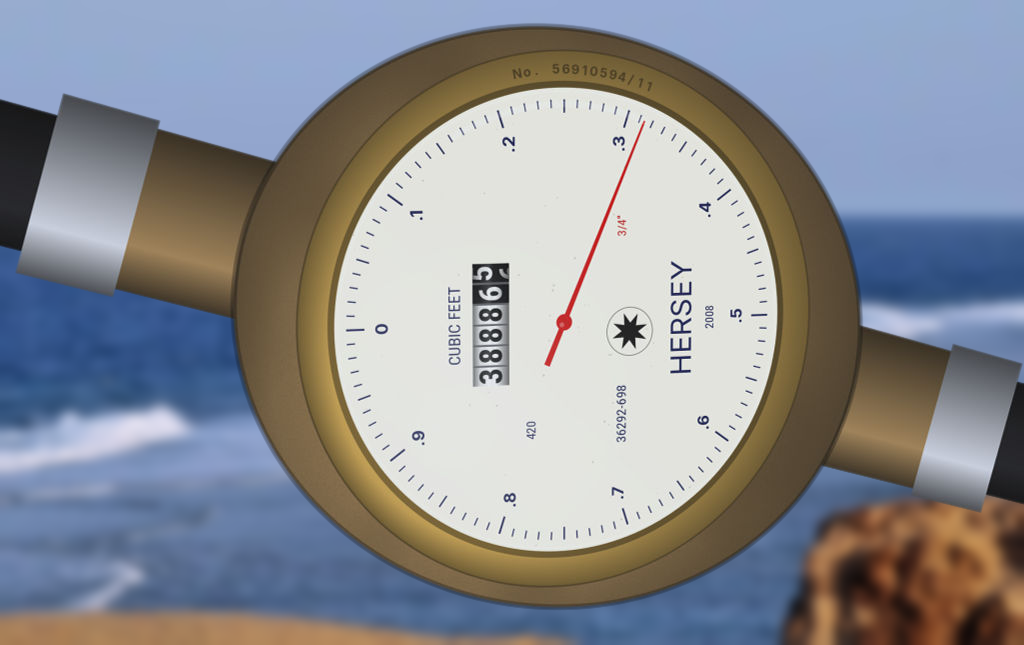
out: 388865.31 ft³
